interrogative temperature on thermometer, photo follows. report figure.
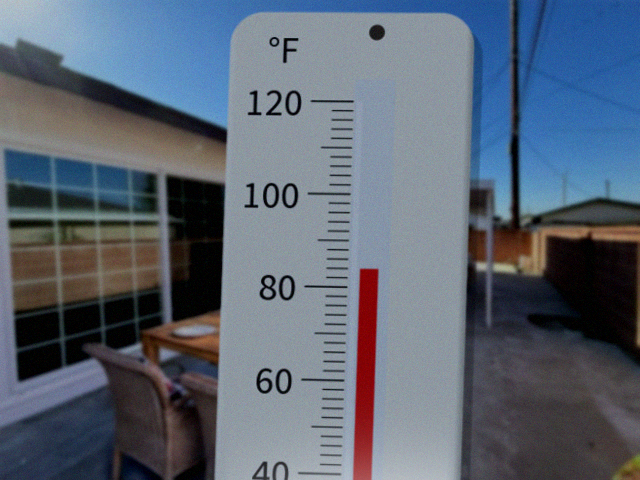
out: 84 °F
